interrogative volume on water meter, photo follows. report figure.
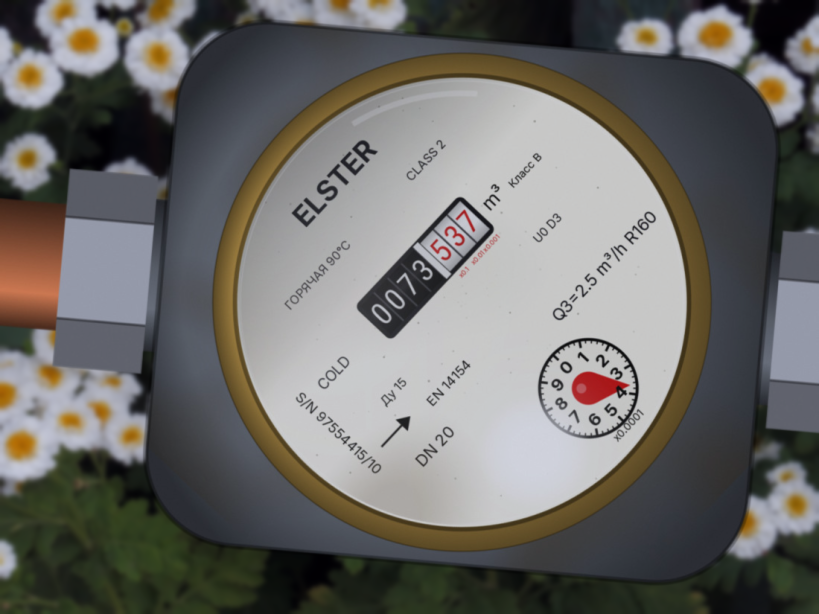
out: 73.5373 m³
